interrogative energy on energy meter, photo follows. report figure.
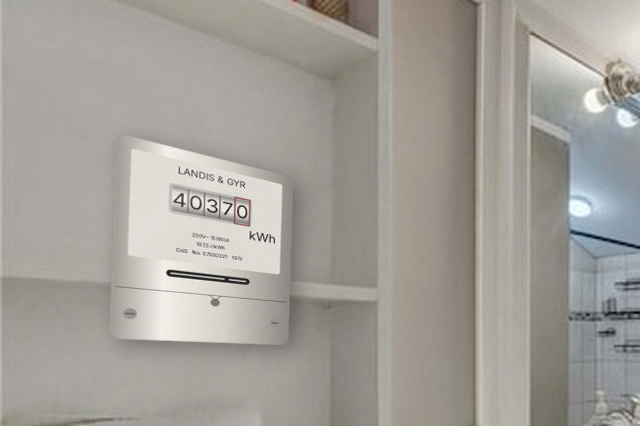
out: 4037.0 kWh
